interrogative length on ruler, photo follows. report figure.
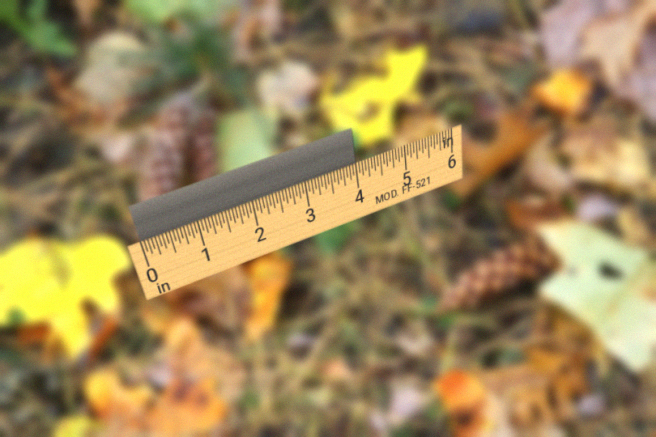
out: 4 in
